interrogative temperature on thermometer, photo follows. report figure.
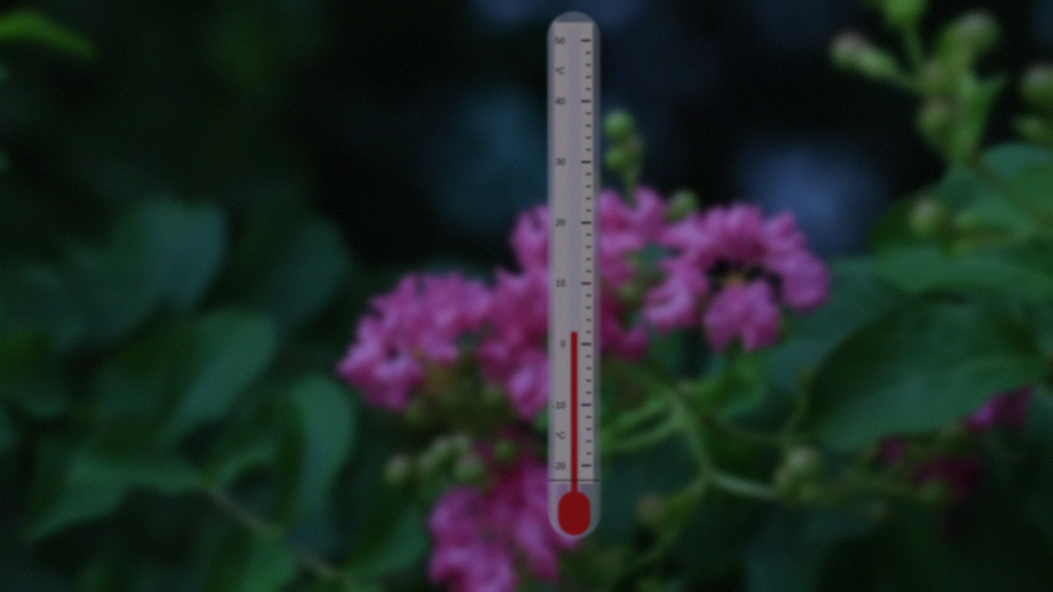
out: 2 °C
